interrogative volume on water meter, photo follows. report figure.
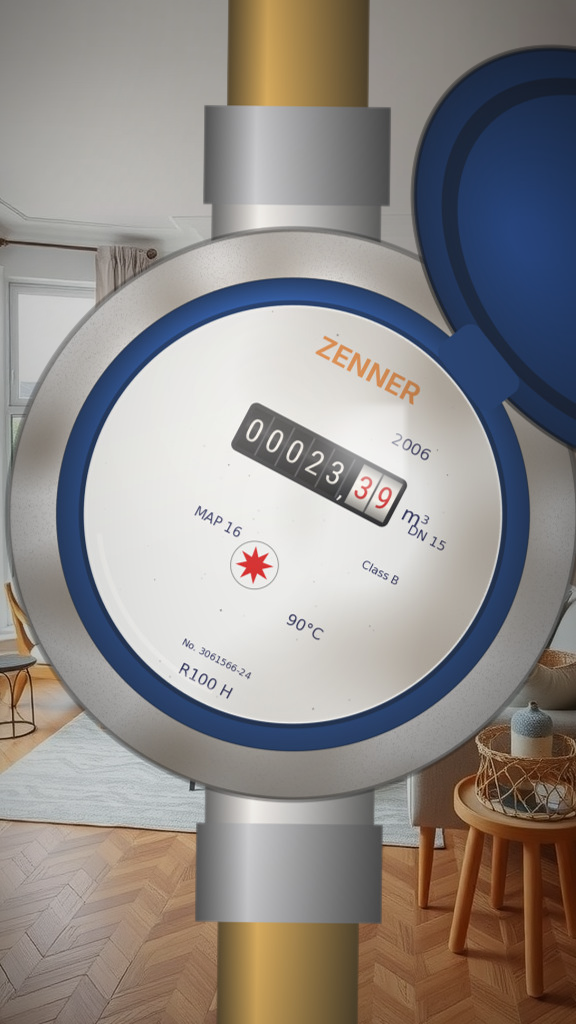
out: 23.39 m³
